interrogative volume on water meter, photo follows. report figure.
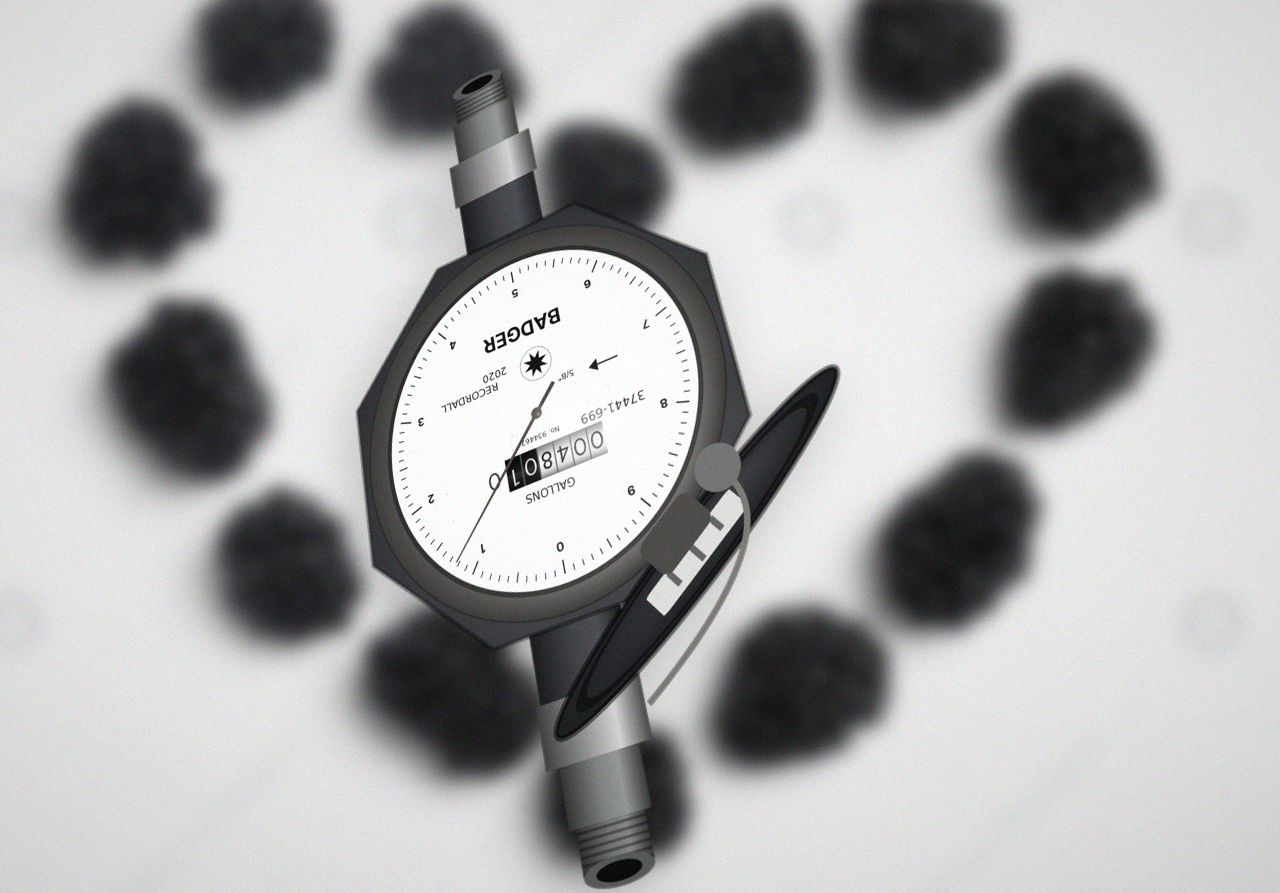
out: 48011.2 gal
